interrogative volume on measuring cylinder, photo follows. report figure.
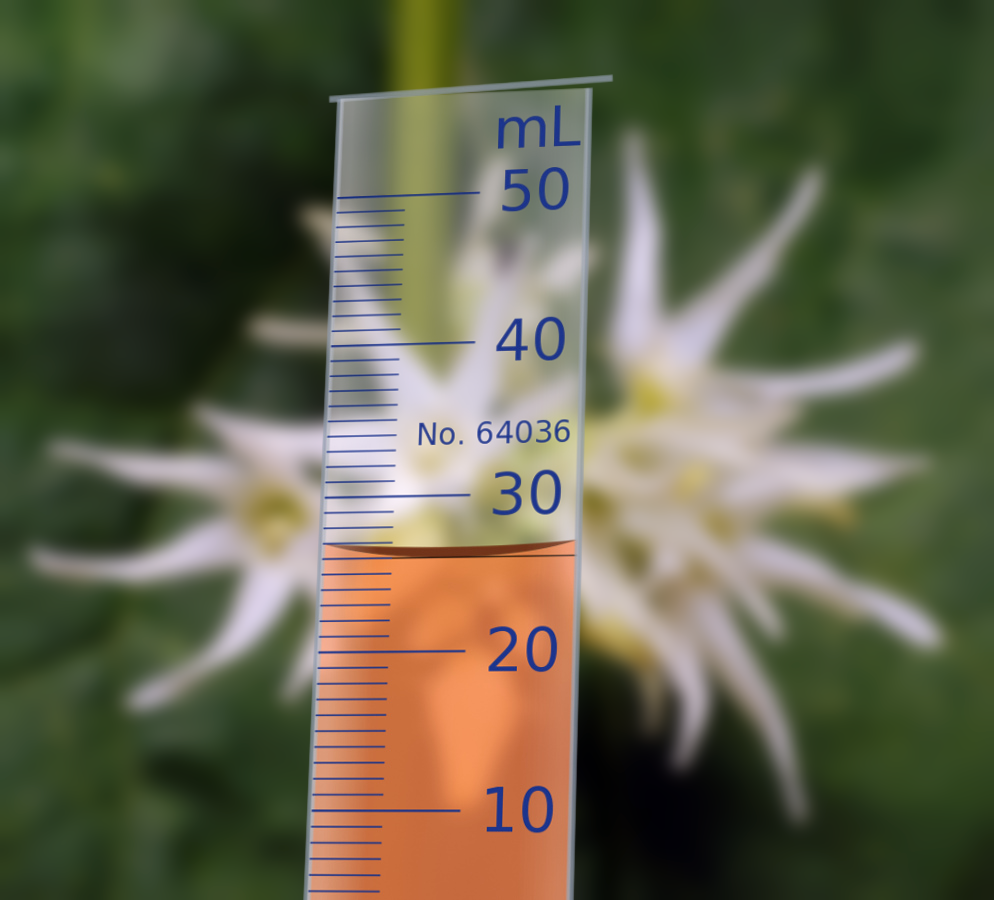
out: 26 mL
